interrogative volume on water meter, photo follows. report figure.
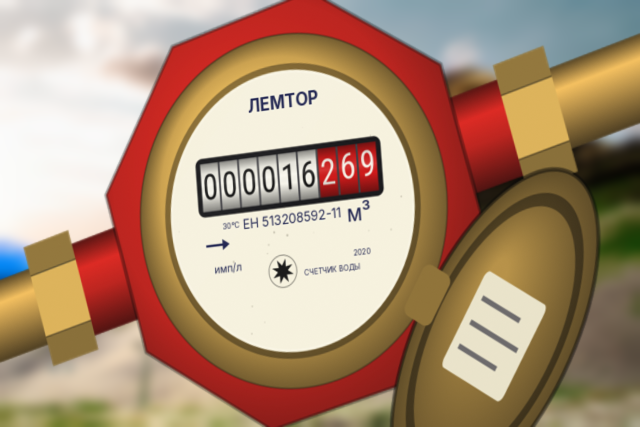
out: 16.269 m³
